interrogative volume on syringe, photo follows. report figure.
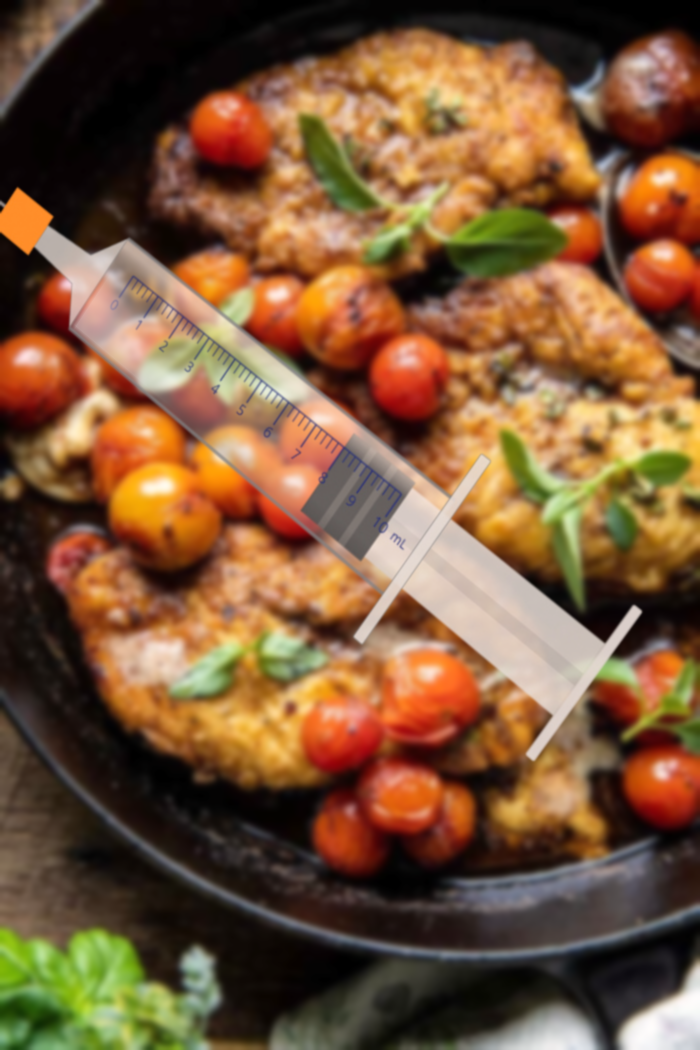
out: 8 mL
